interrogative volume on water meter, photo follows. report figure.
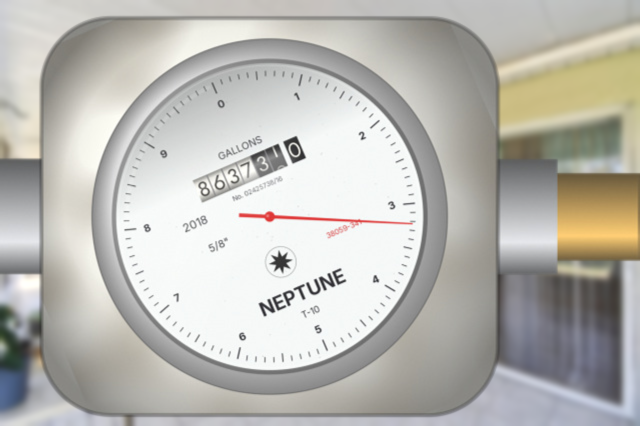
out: 8637313.2 gal
